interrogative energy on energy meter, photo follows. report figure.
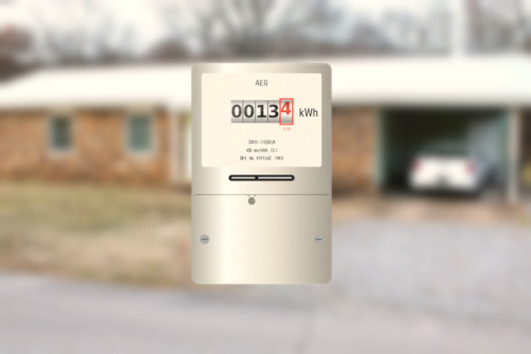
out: 13.4 kWh
